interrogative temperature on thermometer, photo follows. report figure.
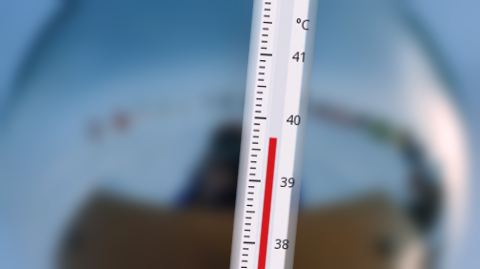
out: 39.7 °C
